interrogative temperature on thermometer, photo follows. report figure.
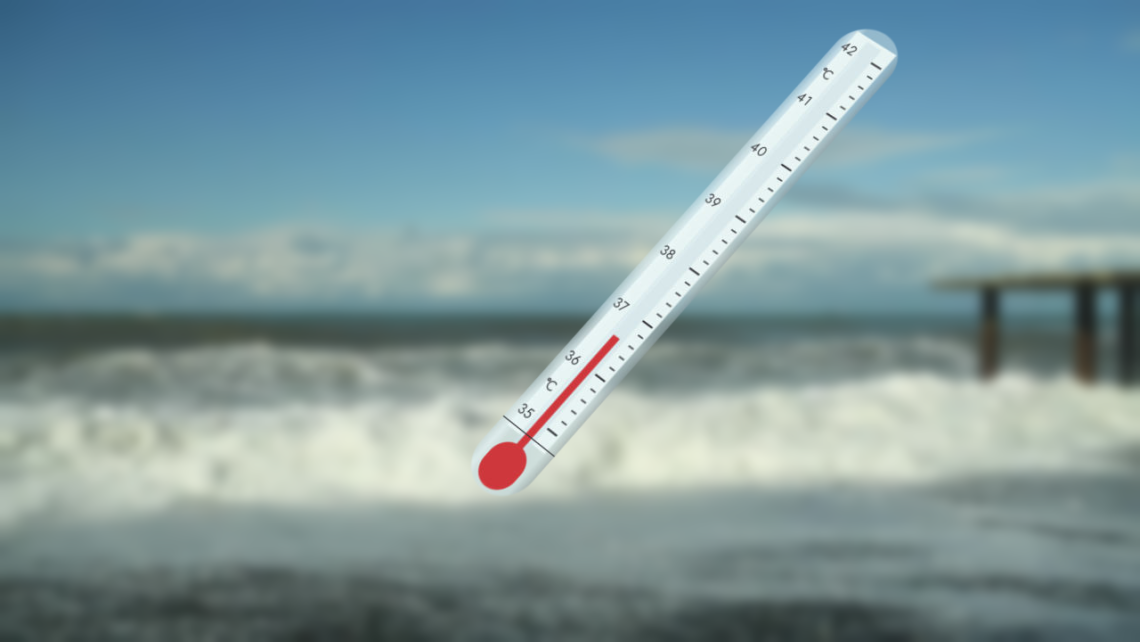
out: 36.6 °C
